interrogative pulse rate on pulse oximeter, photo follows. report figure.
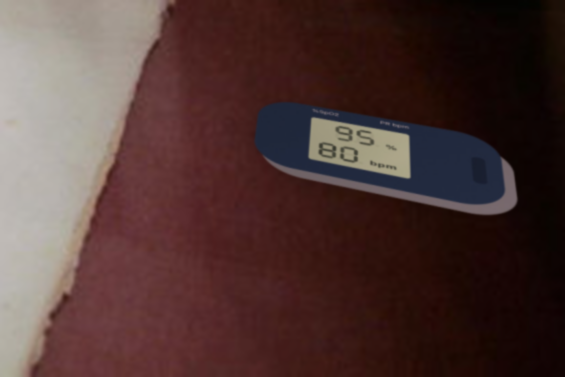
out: 80 bpm
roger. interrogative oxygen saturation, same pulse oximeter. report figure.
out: 95 %
